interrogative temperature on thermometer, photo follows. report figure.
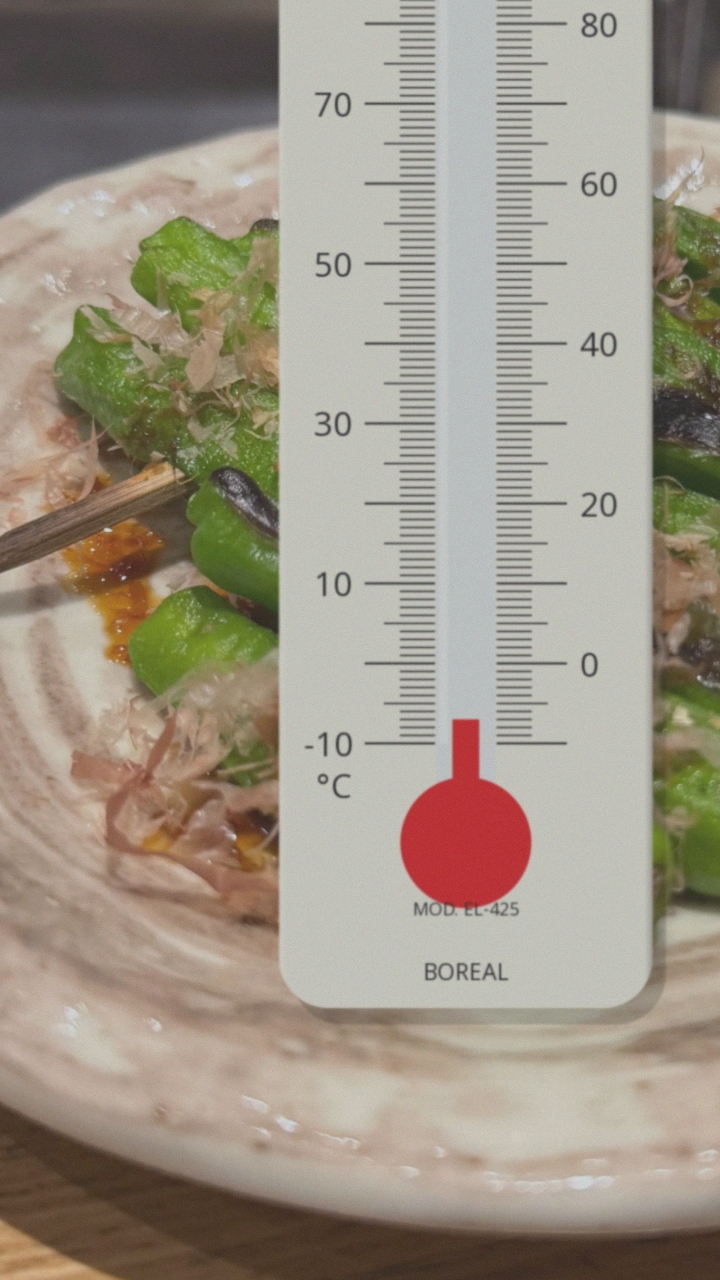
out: -7 °C
